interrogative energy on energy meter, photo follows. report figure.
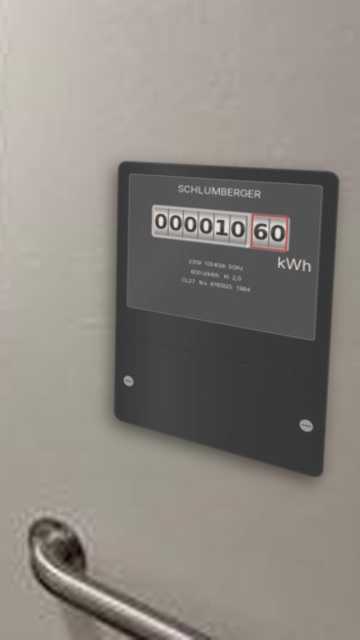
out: 10.60 kWh
